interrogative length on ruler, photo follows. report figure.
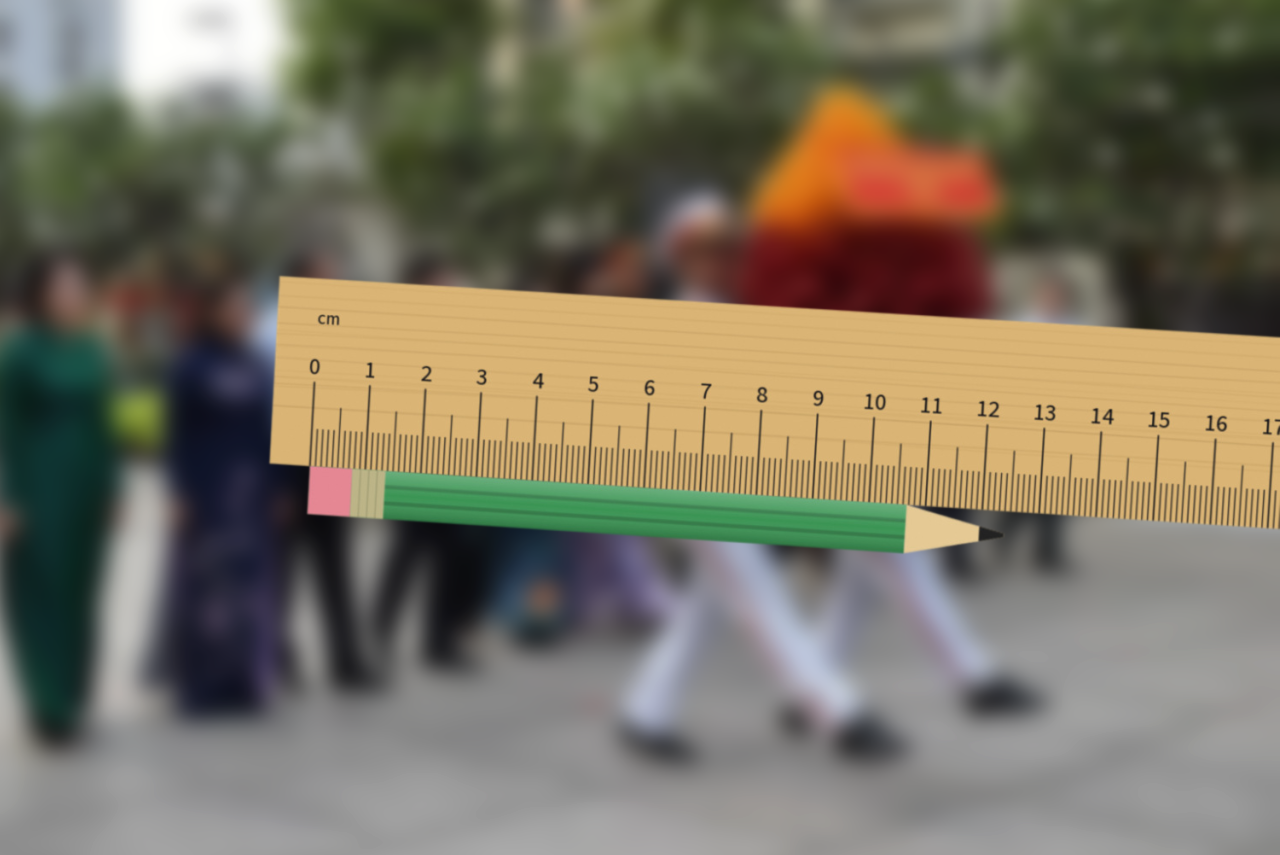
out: 12.4 cm
